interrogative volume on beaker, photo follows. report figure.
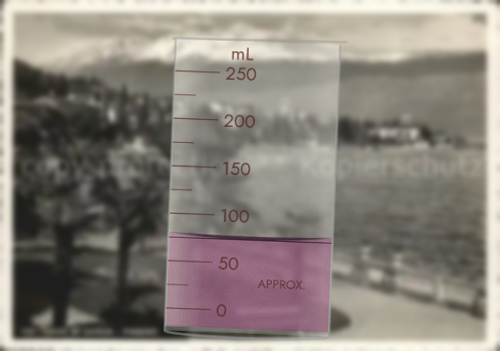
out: 75 mL
